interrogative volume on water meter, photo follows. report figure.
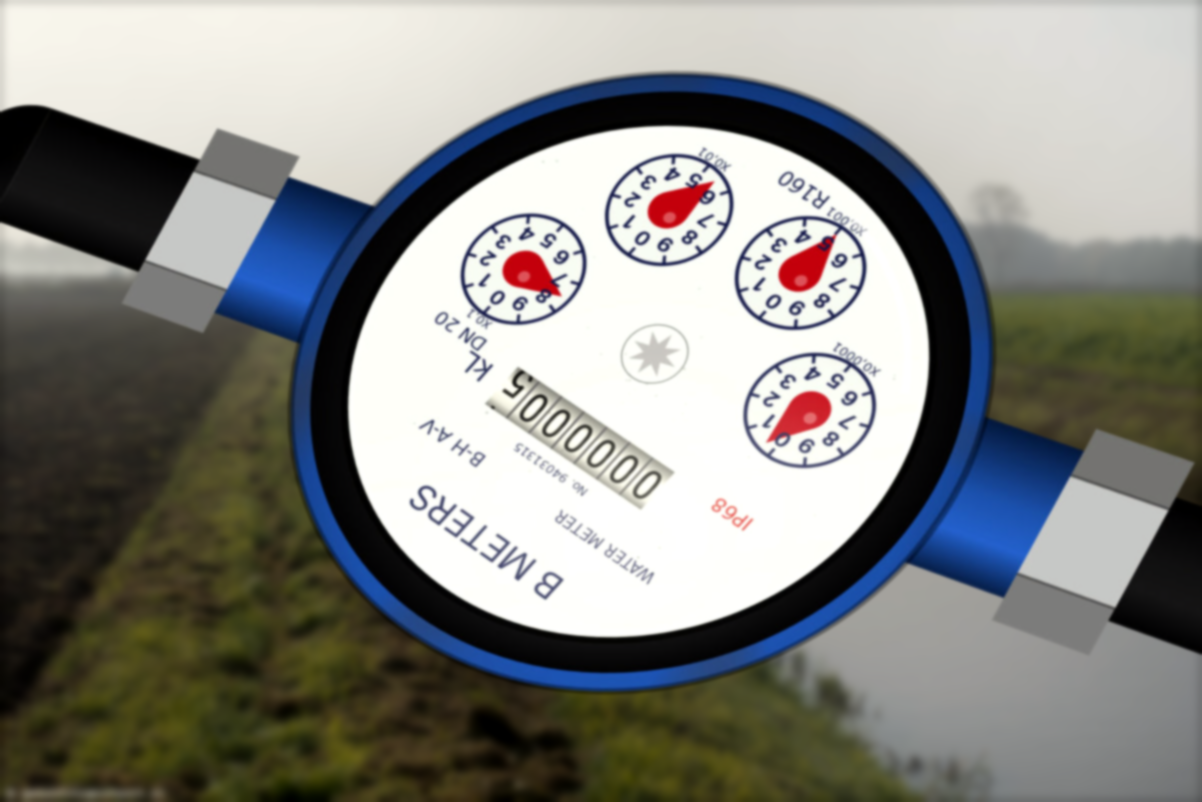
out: 4.7550 kL
